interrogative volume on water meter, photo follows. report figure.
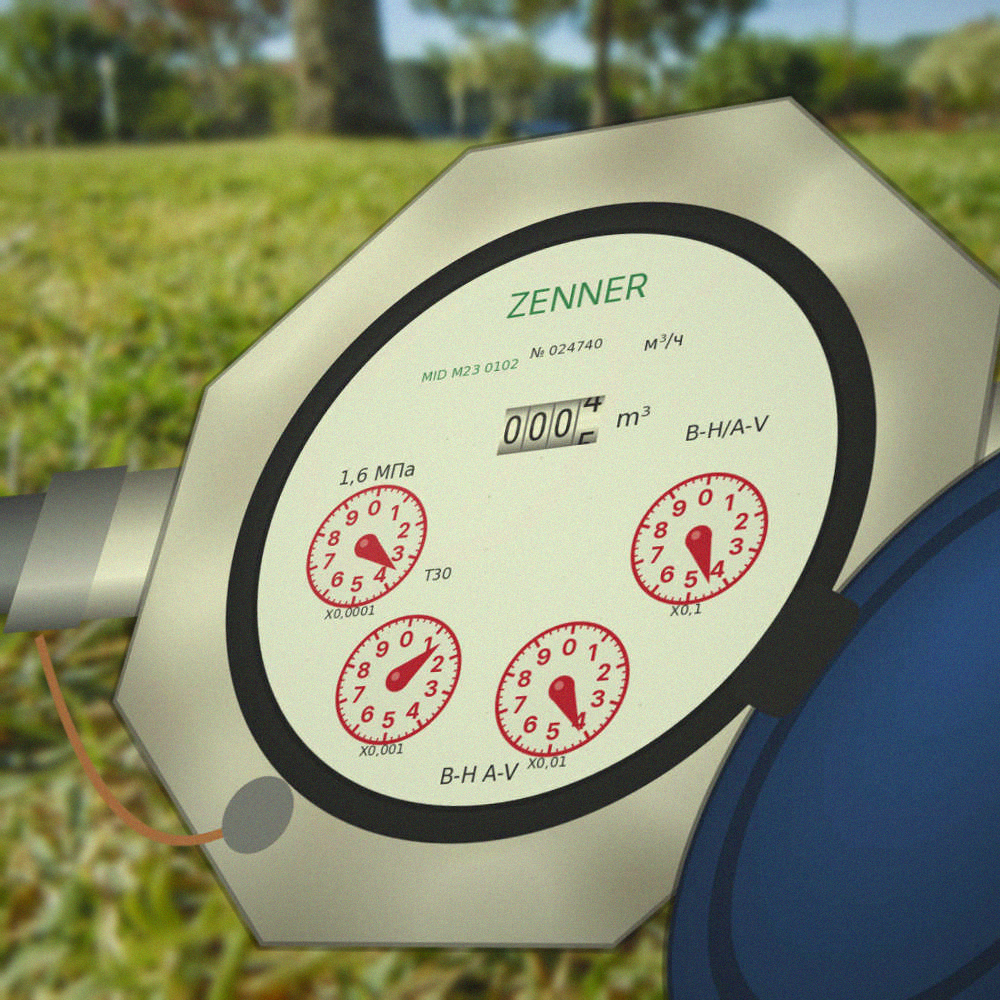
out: 4.4413 m³
